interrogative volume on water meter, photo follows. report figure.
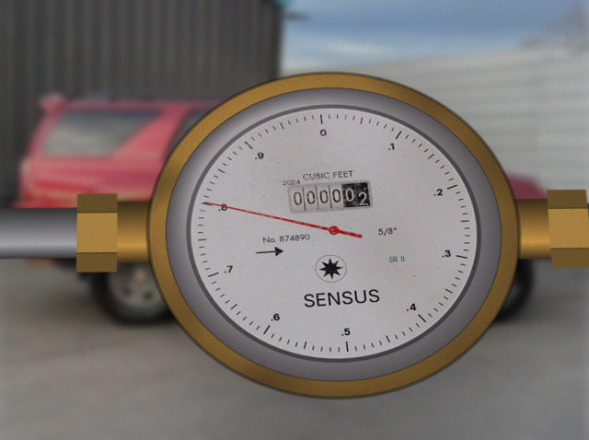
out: 1.80 ft³
